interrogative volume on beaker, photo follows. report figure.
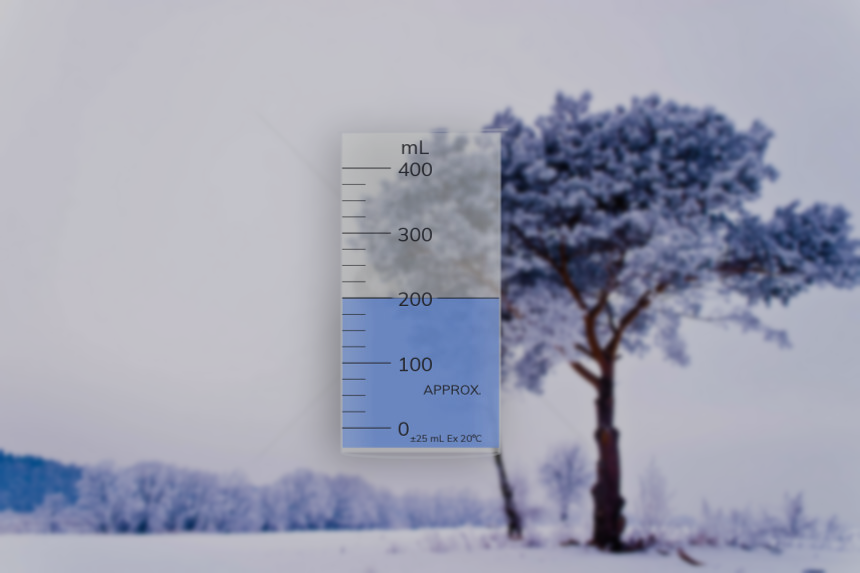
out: 200 mL
